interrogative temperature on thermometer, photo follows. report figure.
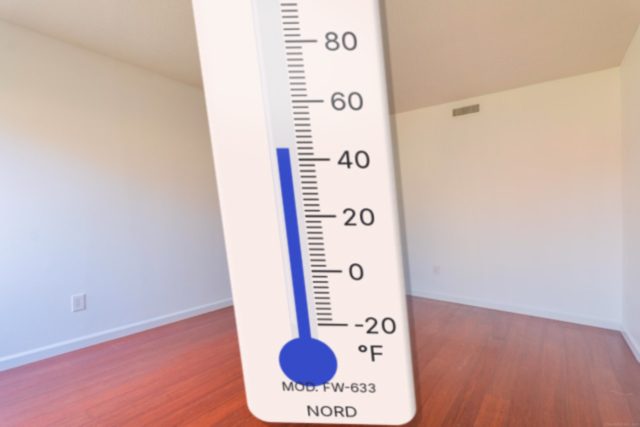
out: 44 °F
